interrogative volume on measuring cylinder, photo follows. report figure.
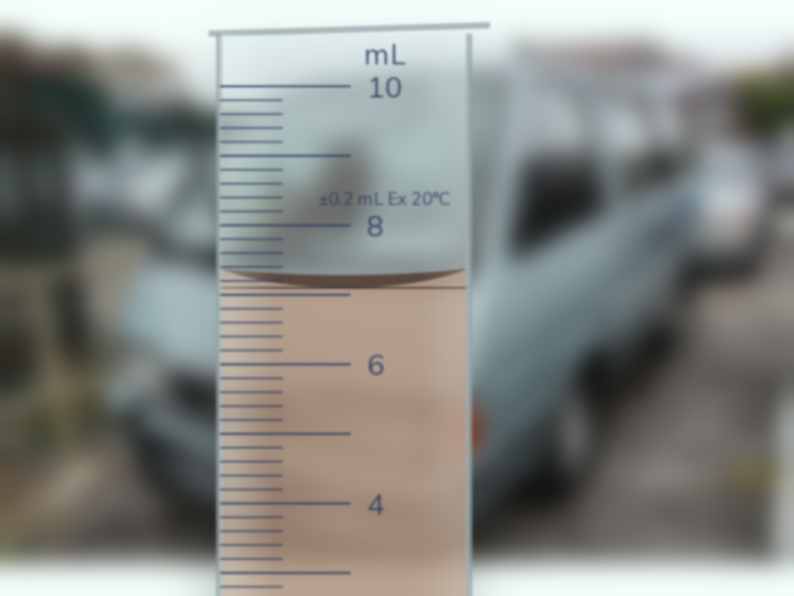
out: 7.1 mL
